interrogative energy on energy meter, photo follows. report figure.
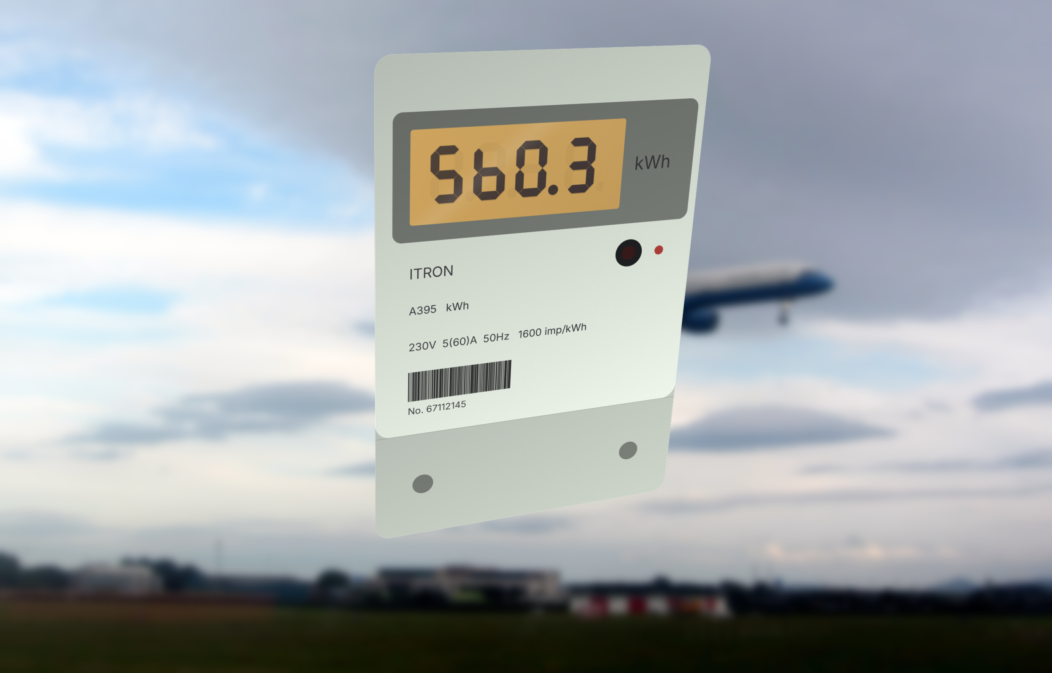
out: 560.3 kWh
